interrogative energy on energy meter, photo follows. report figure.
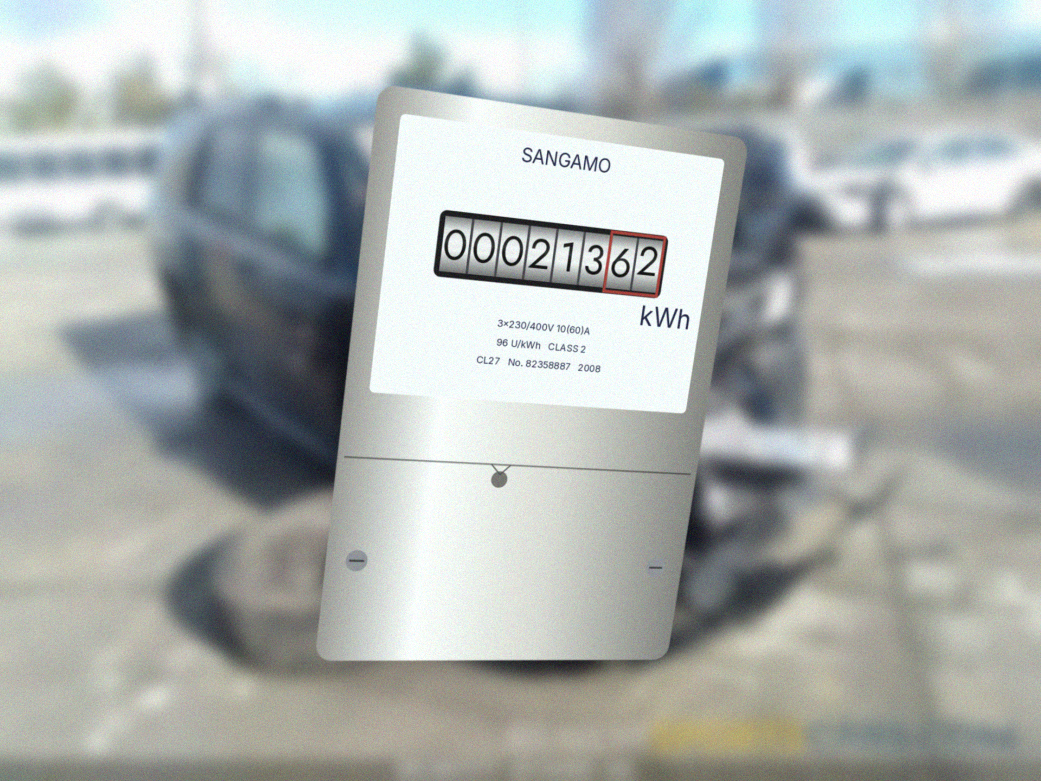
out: 213.62 kWh
